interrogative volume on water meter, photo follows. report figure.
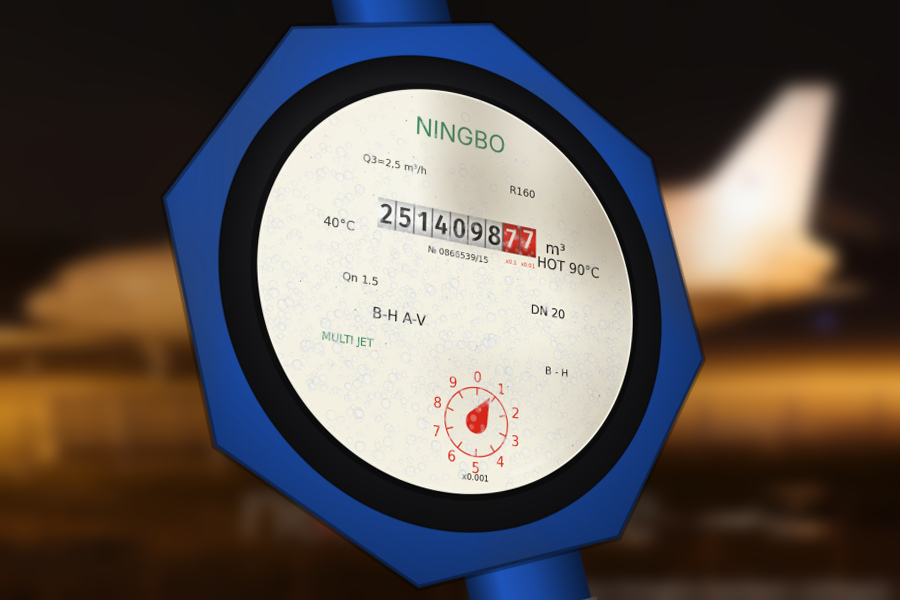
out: 2514098.770 m³
